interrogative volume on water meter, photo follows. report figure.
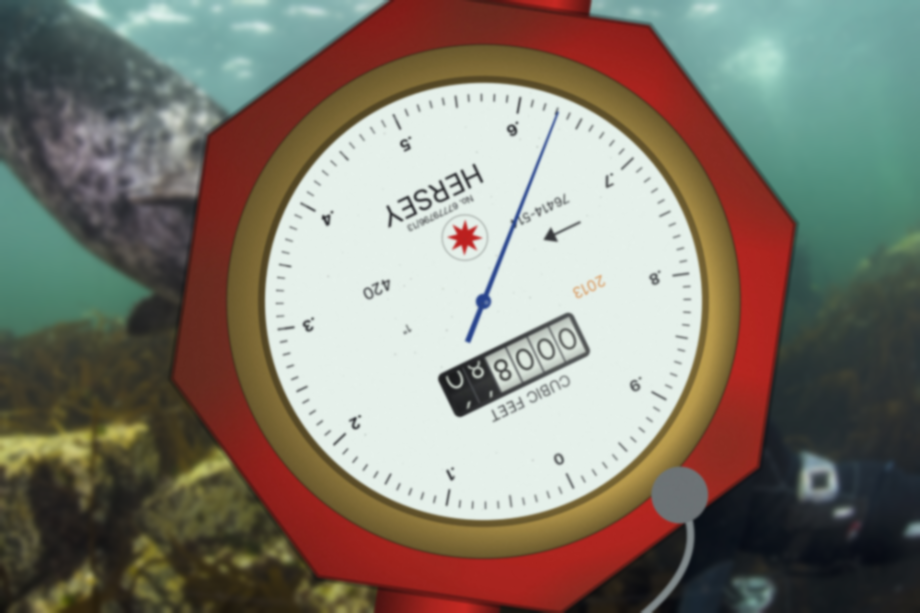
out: 879.63 ft³
